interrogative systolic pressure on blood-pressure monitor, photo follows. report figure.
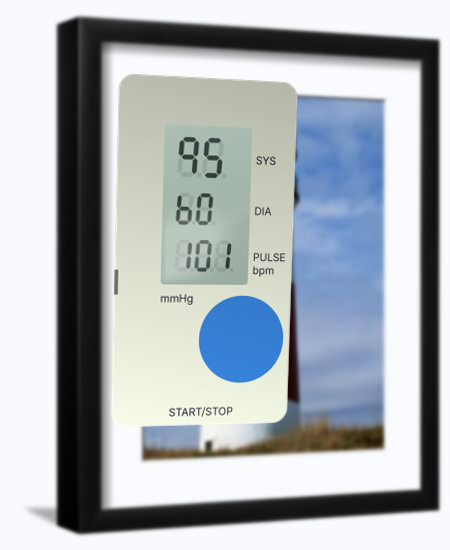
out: 95 mmHg
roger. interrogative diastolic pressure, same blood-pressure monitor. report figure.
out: 60 mmHg
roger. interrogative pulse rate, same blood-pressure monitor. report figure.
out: 101 bpm
